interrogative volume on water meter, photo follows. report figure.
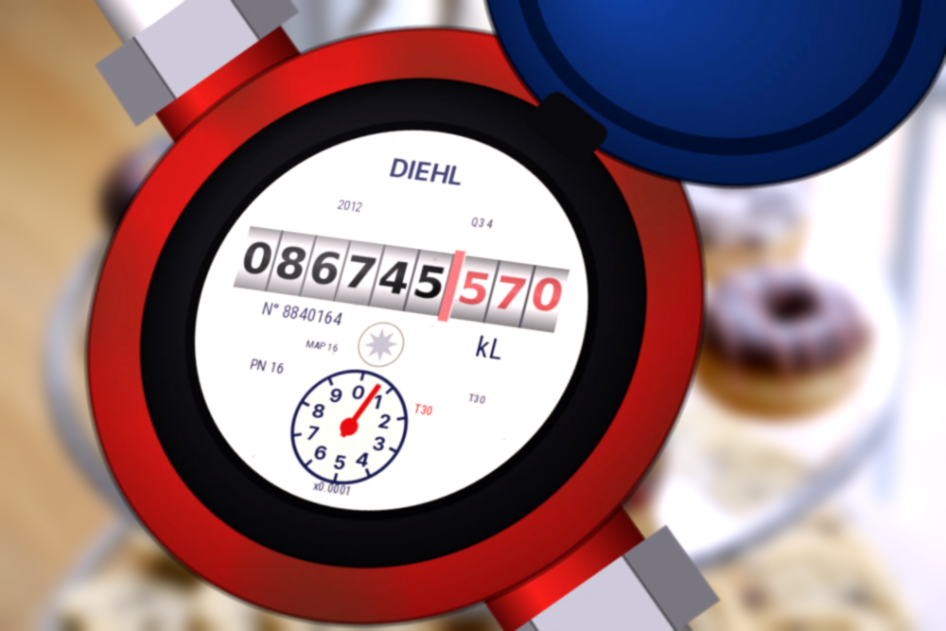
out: 86745.5700 kL
